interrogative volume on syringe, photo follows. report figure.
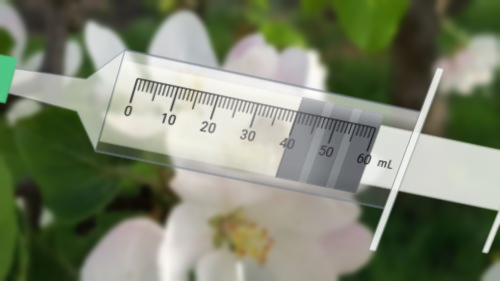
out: 40 mL
